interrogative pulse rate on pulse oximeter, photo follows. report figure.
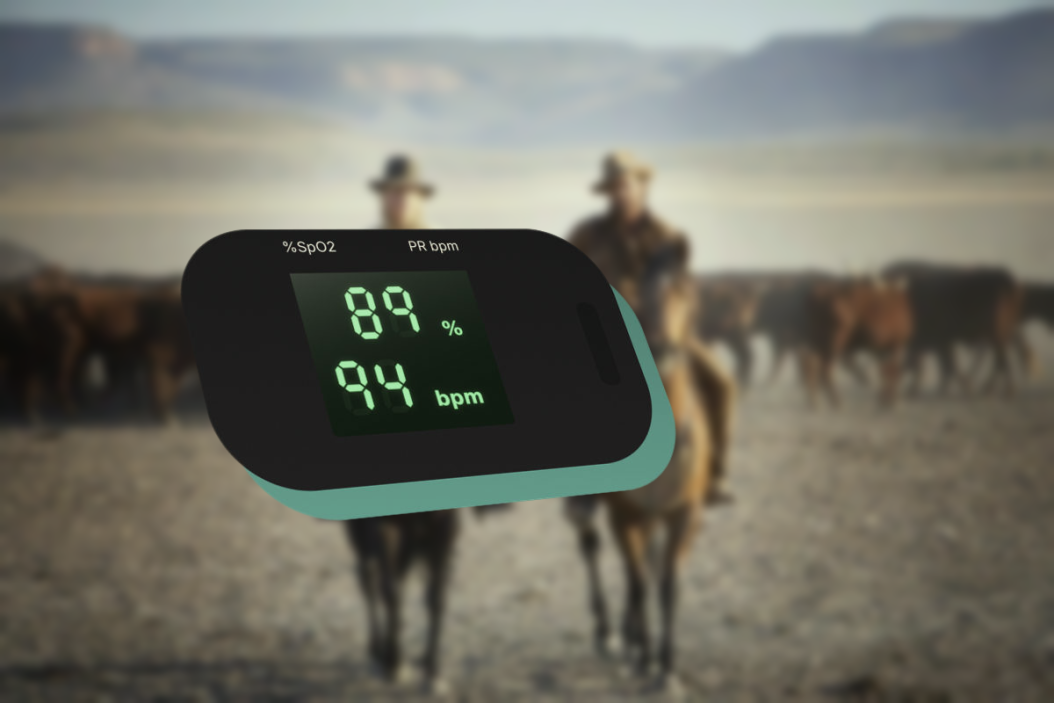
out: 94 bpm
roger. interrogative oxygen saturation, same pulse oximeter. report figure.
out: 89 %
